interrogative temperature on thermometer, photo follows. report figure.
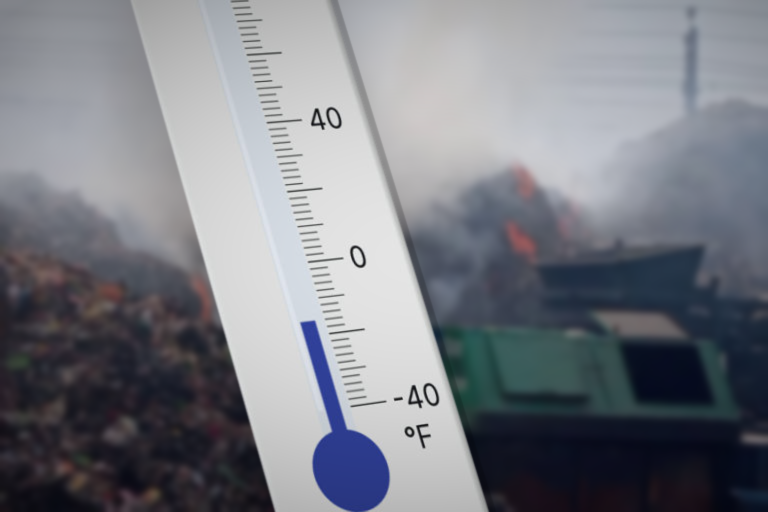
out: -16 °F
